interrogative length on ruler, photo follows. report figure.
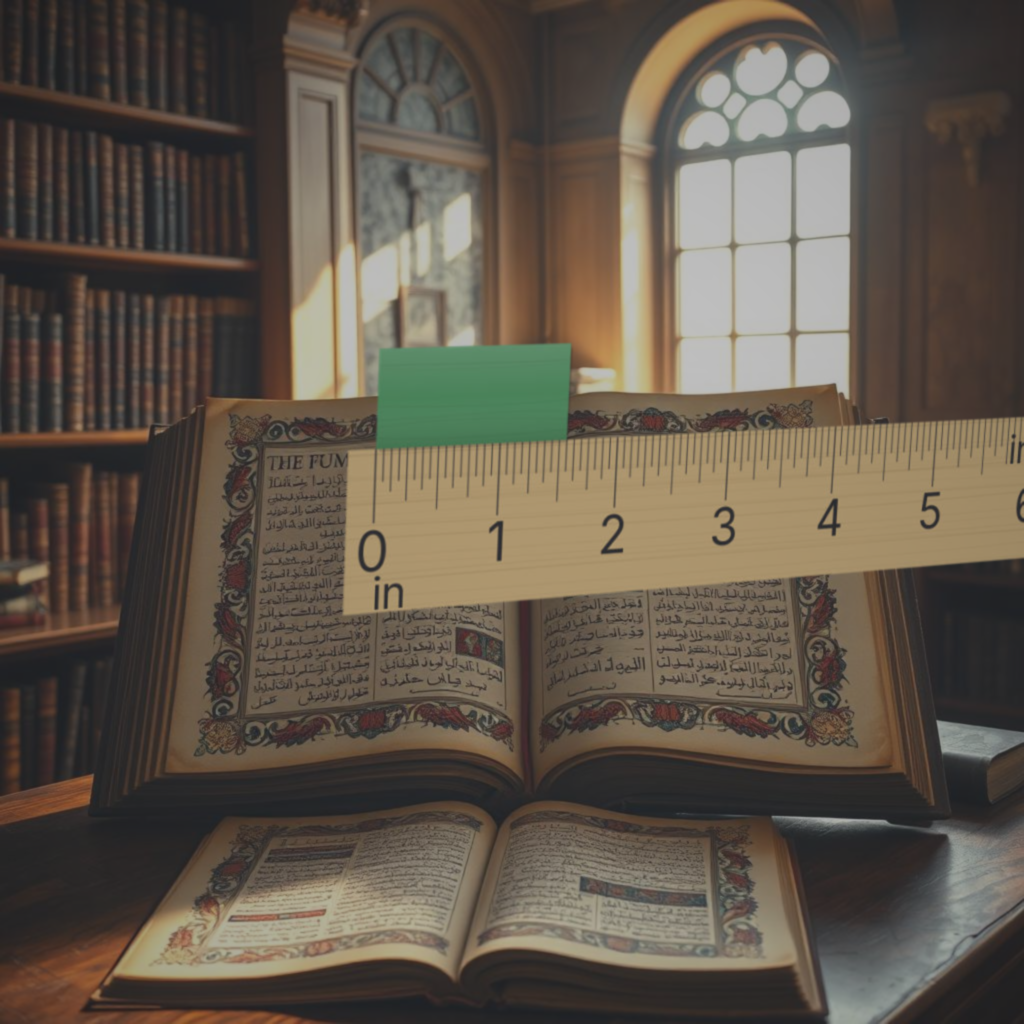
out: 1.5625 in
